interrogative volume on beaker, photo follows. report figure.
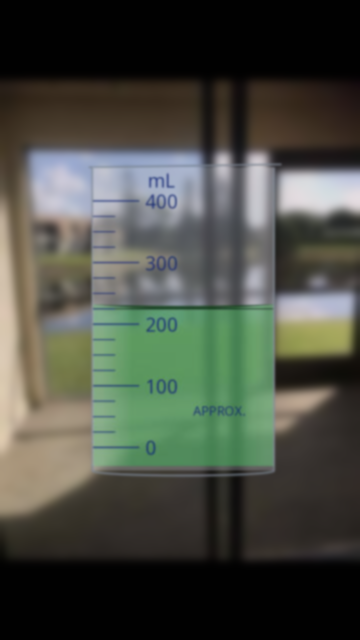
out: 225 mL
